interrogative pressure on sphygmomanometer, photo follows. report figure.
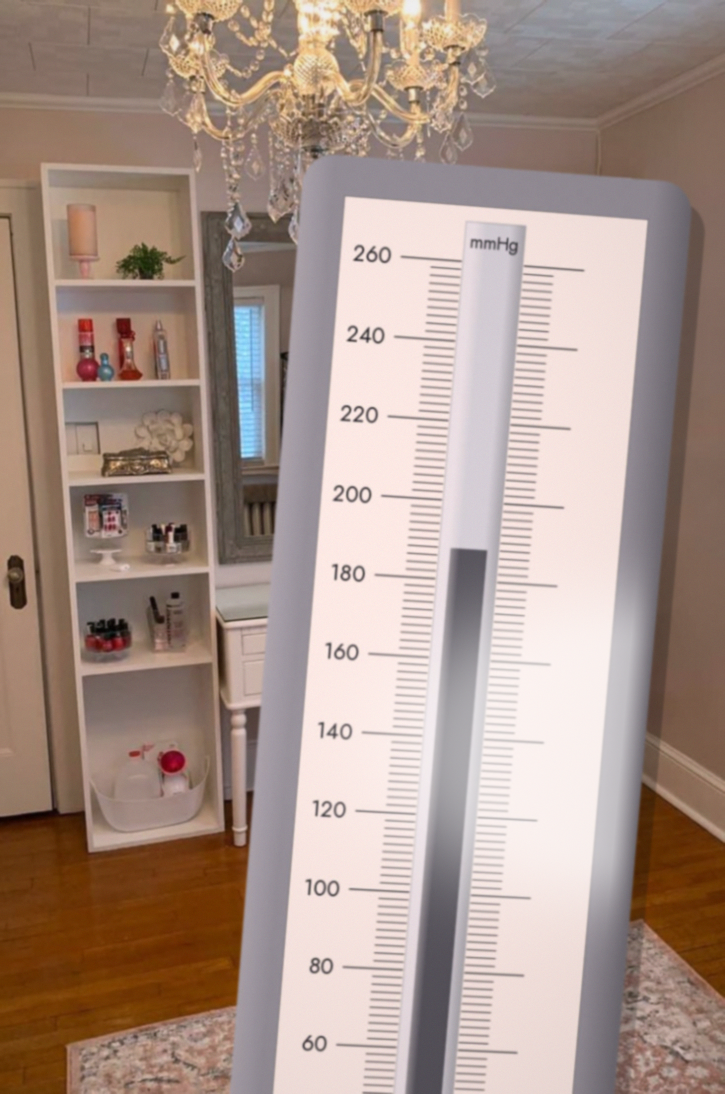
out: 188 mmHg
